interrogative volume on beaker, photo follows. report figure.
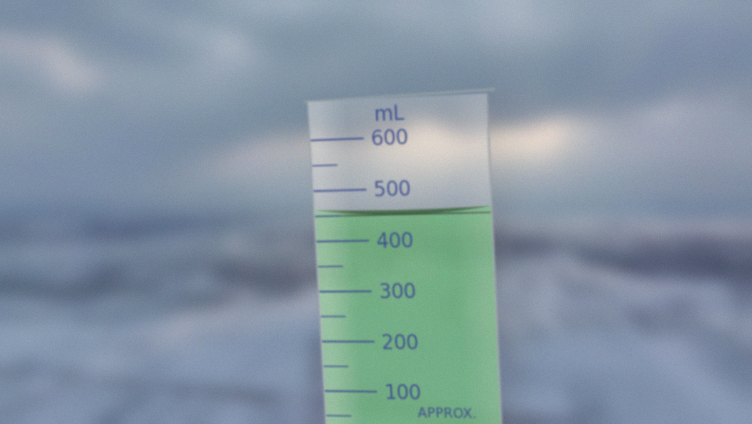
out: 450 mL
